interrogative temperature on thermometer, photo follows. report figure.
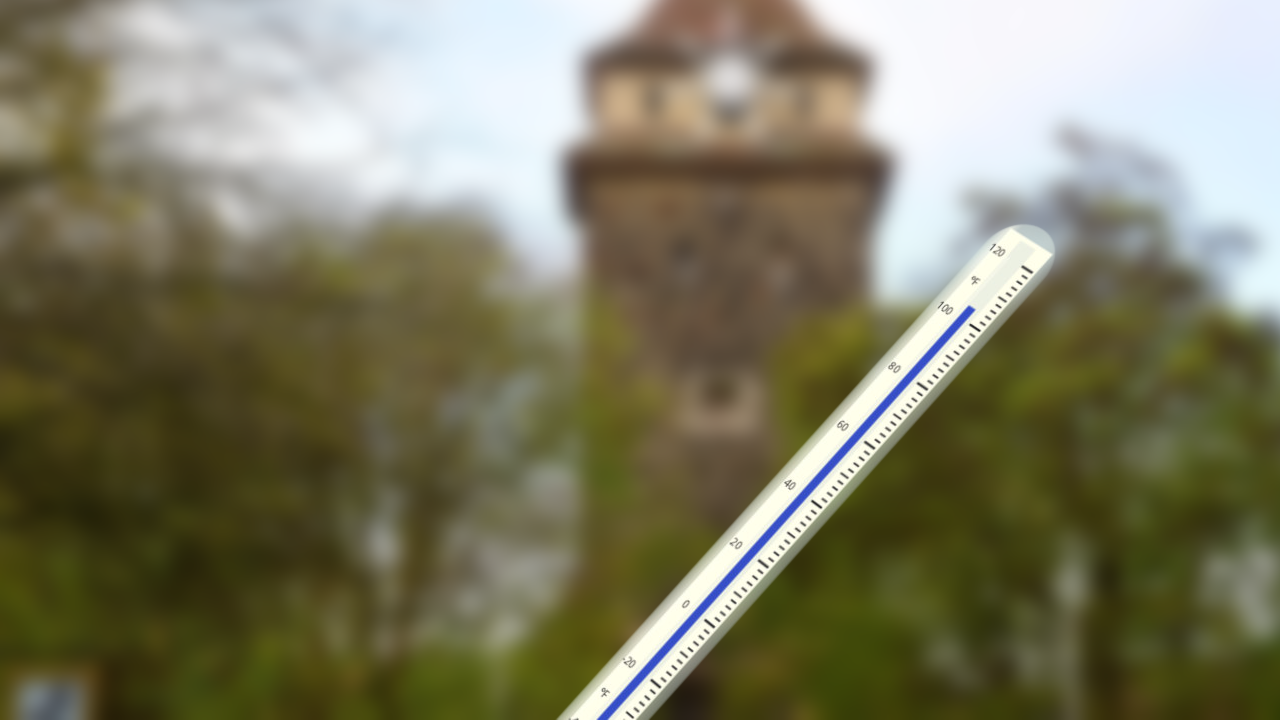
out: 104 °F
